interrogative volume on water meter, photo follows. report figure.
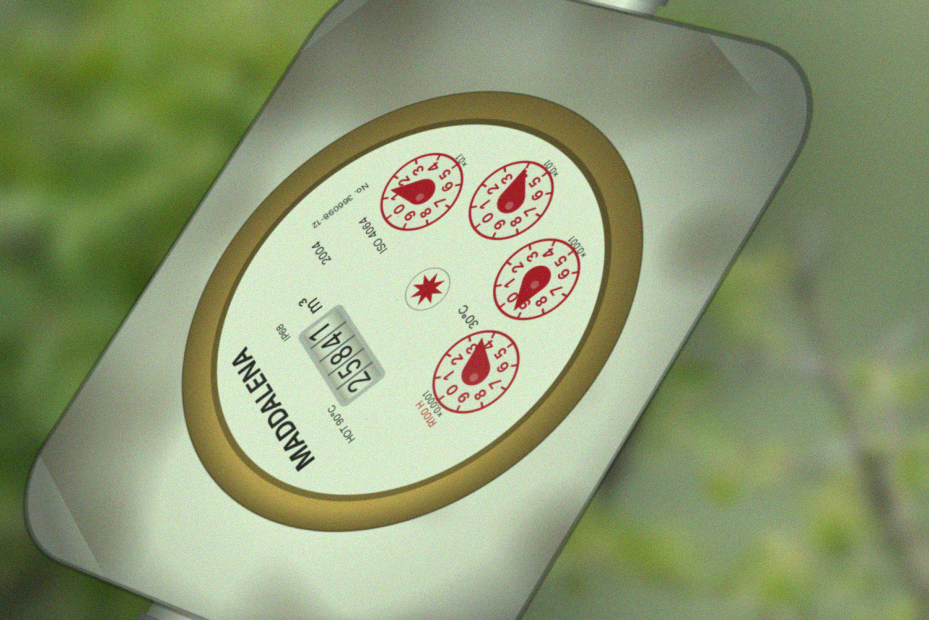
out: 25841.1393 m³
